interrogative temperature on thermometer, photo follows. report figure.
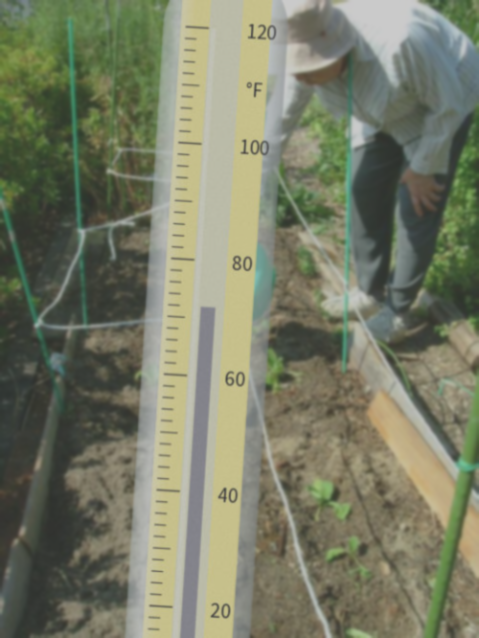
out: 72 °F
